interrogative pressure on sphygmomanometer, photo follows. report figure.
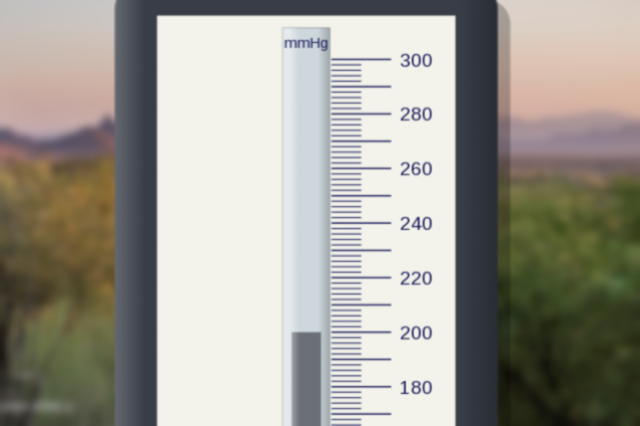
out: 200 mmHg
